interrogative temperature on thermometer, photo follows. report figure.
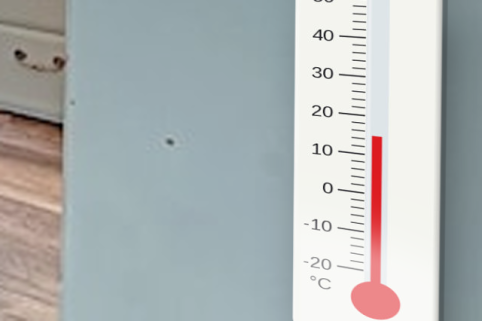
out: 15 °C
